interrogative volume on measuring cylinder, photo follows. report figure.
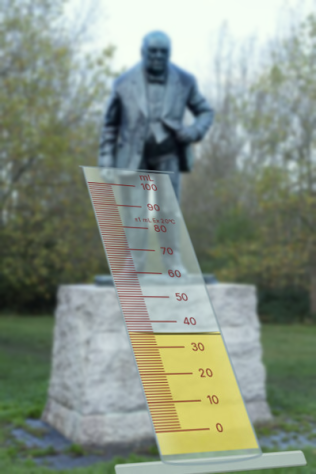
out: 35 mL
